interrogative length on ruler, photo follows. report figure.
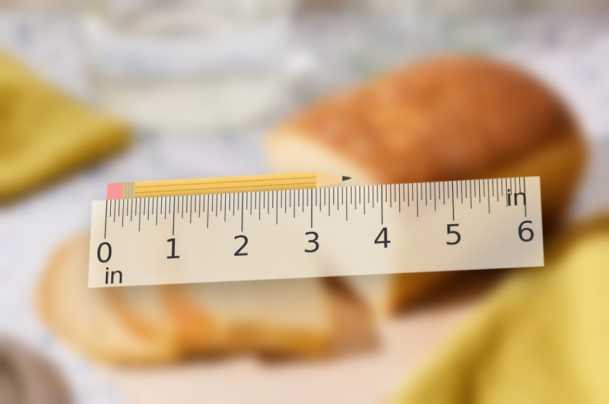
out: 3.5625 in
